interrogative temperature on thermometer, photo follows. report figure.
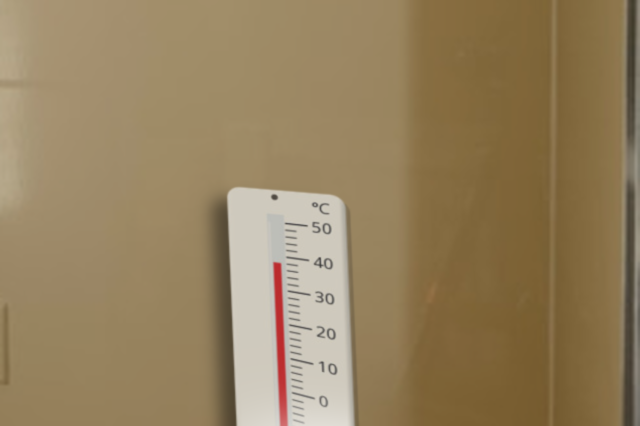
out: 38 °C
